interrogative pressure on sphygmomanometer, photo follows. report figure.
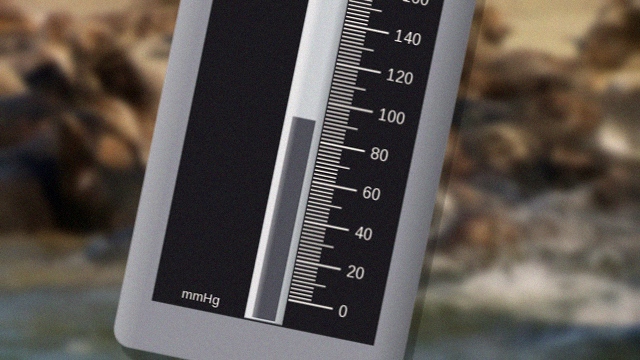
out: 90 mmHg
